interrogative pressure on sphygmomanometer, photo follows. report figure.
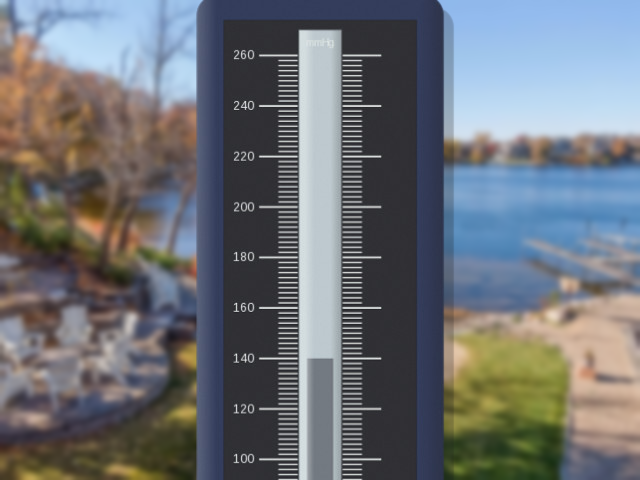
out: 140 mmHg
